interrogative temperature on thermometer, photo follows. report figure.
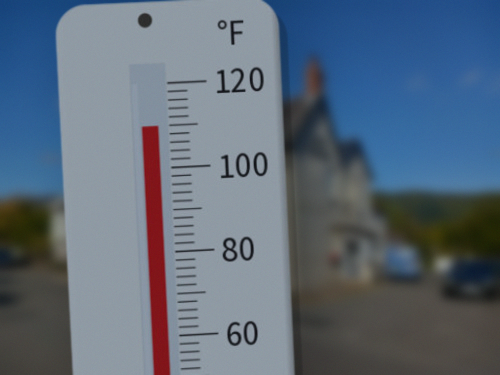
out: 110 °F
